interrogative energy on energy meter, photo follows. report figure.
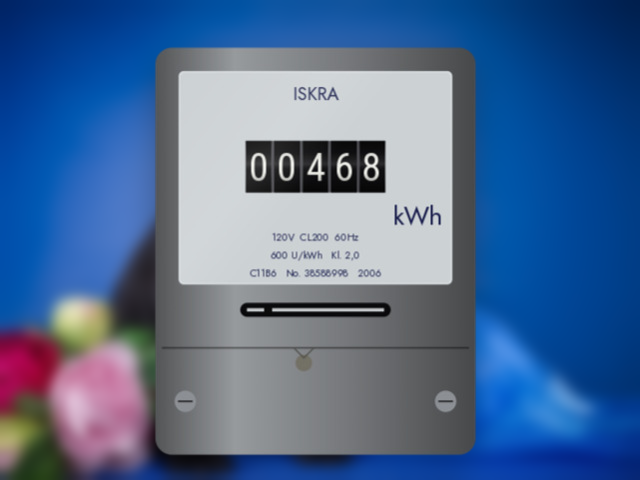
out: 468 kWh
